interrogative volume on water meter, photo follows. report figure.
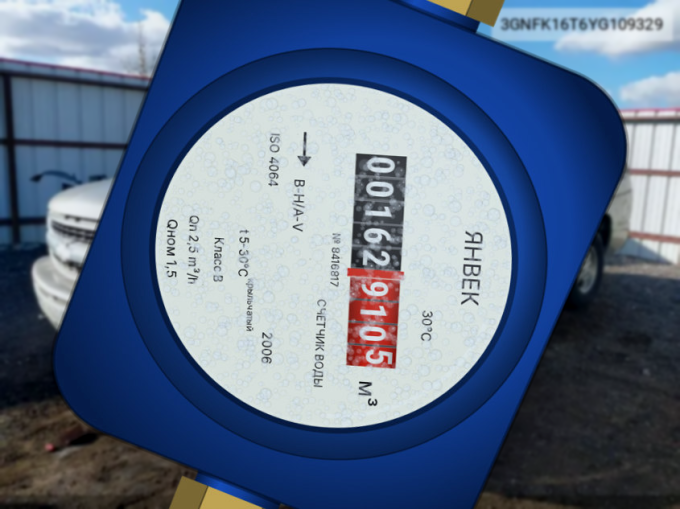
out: 162.9105 m³
